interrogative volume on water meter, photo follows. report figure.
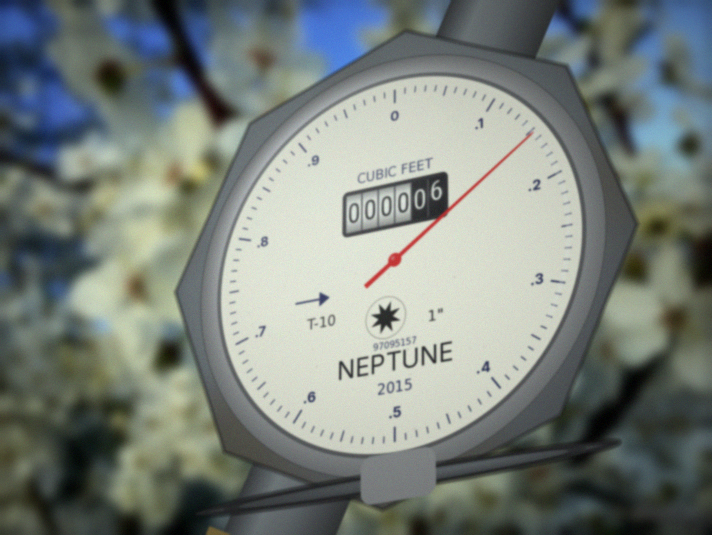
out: 6.15 ft³
